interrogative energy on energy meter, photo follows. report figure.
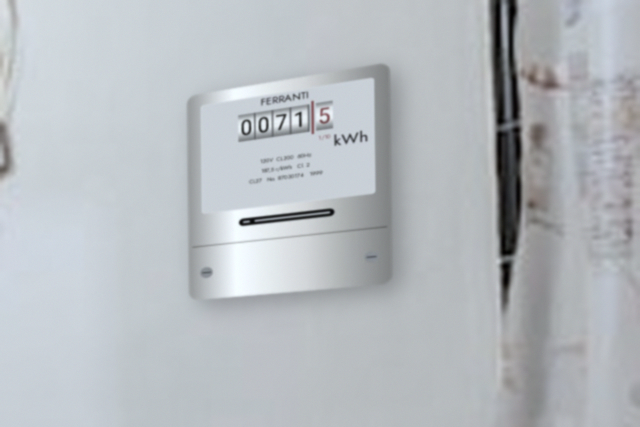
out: 71.5 kWh
